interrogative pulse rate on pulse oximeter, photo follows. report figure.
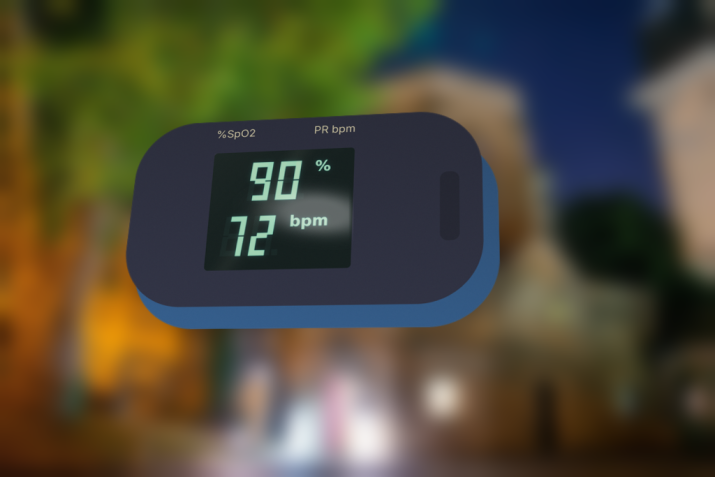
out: 72 bpm
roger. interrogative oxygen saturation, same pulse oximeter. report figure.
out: 90 %
